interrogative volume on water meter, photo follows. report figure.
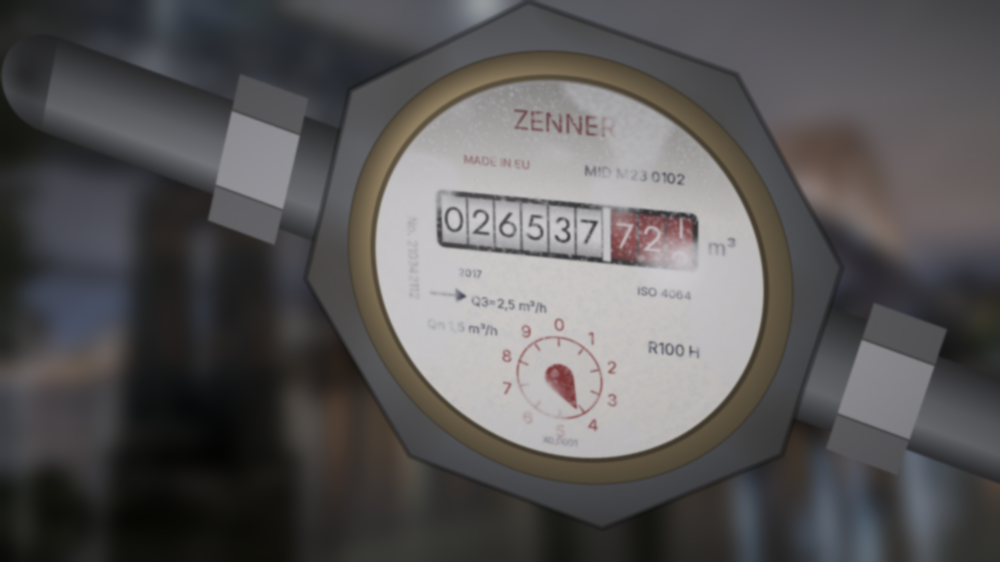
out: 26537.7214 m³
